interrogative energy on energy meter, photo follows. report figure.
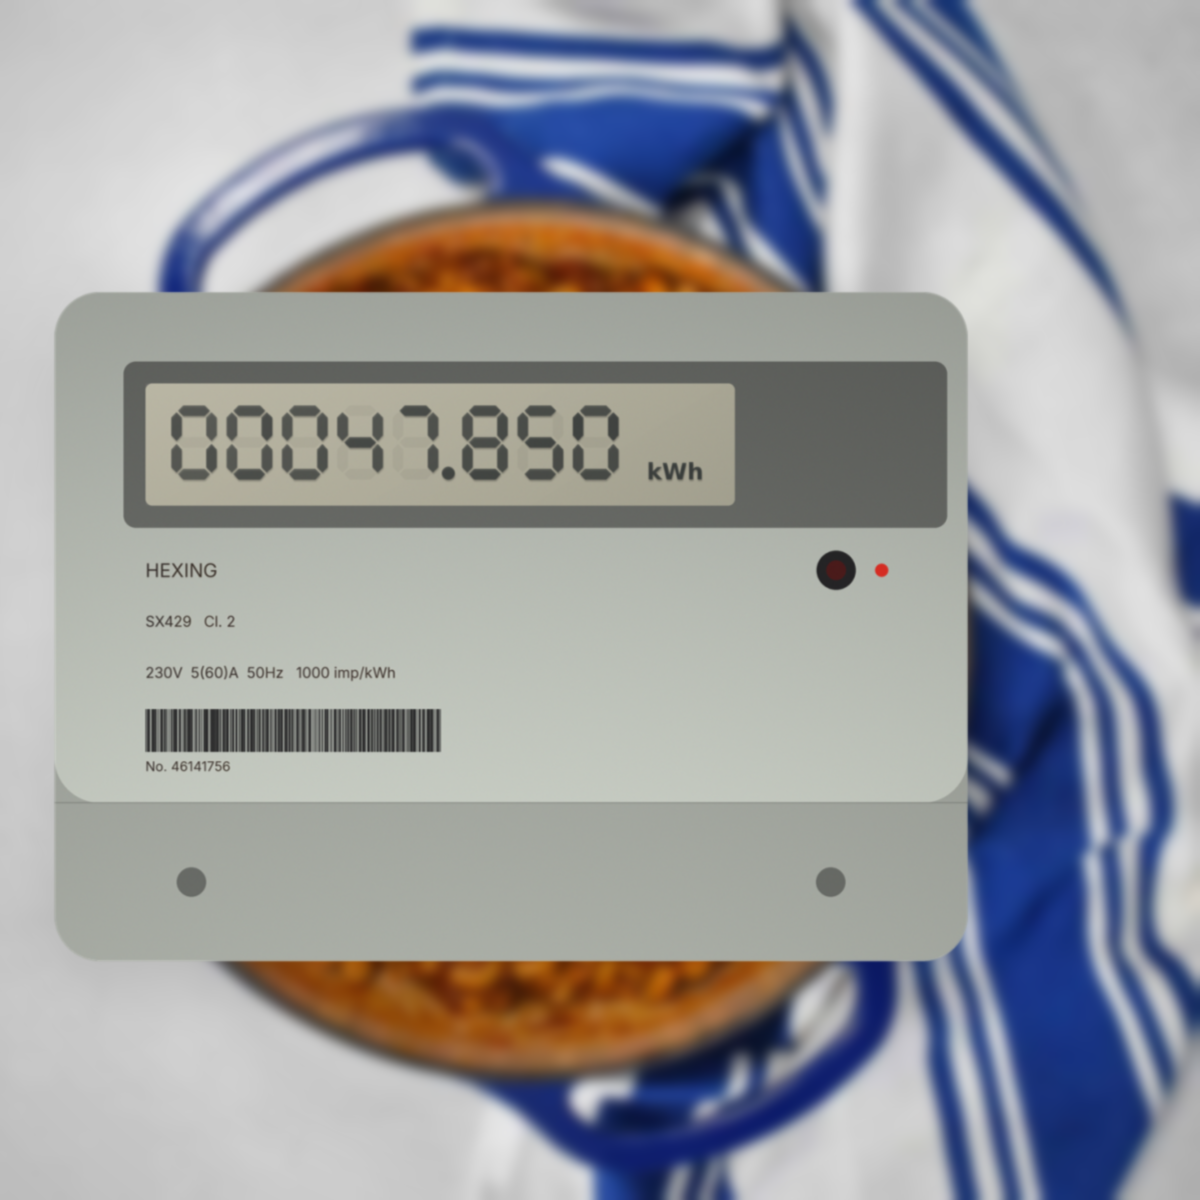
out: 47.850 kWh
